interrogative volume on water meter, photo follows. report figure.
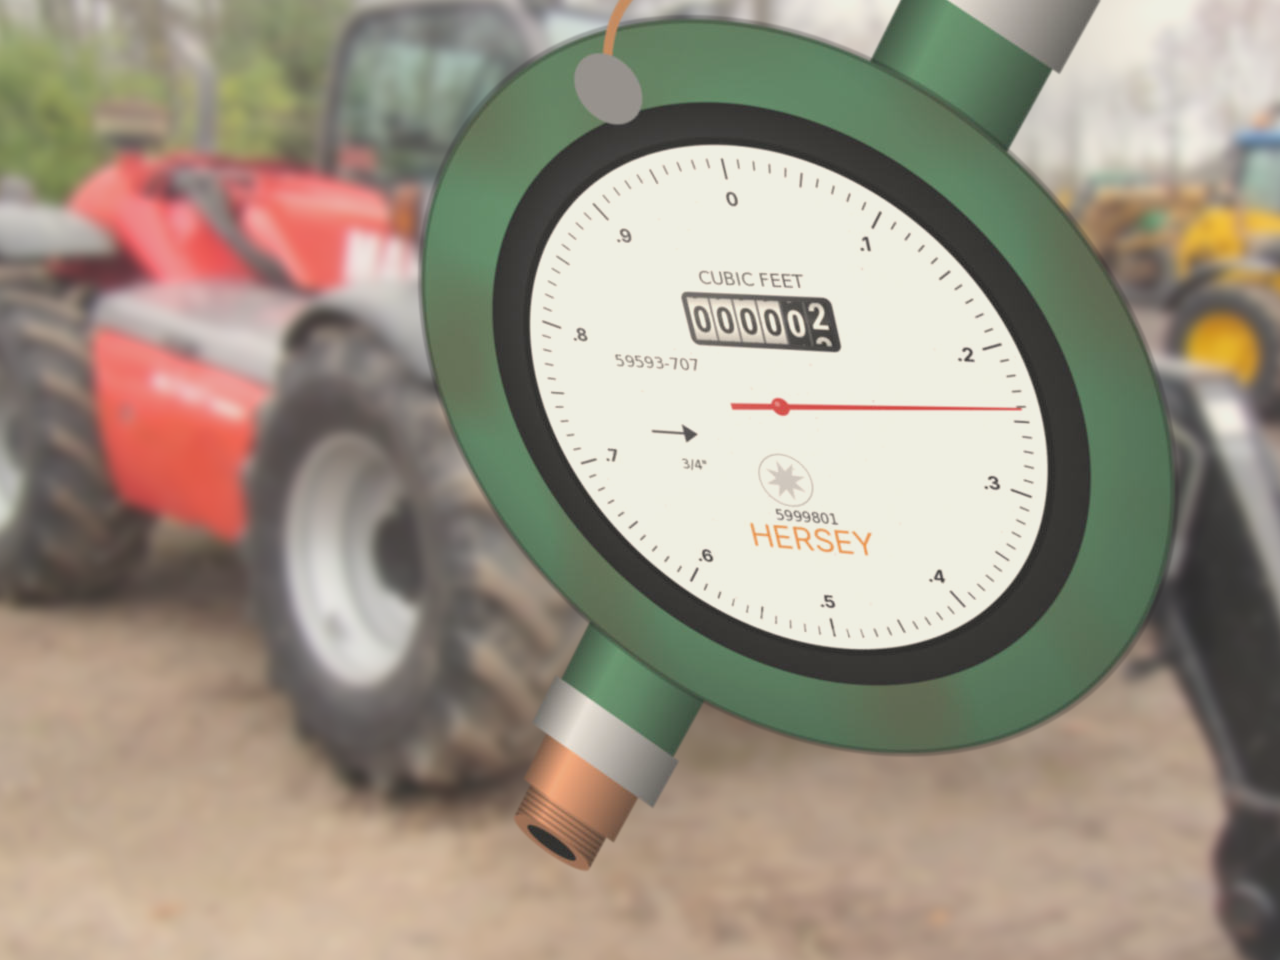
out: 2.24 ft³
